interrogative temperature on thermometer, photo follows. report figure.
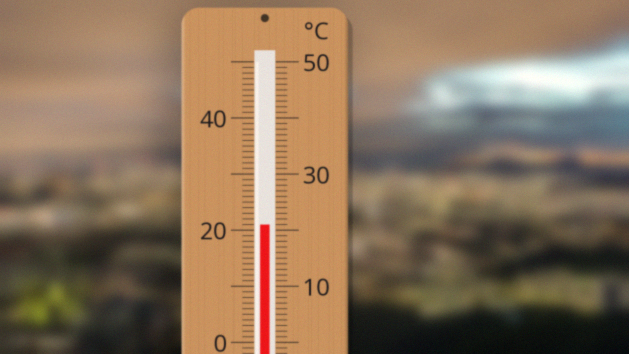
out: 21 °C
